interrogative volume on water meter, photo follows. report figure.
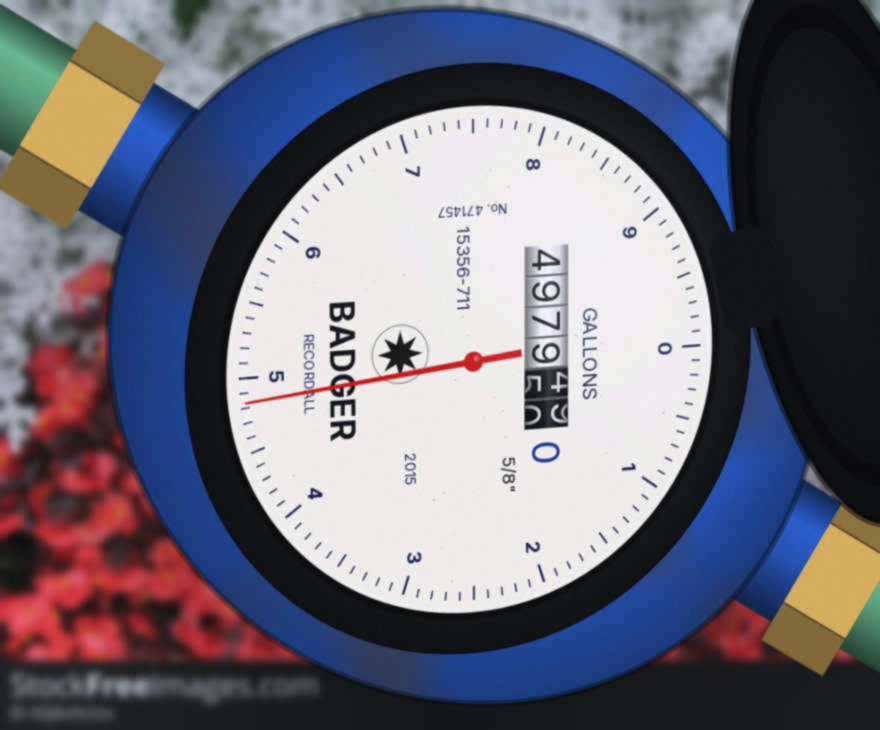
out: 4979494.8 gal
